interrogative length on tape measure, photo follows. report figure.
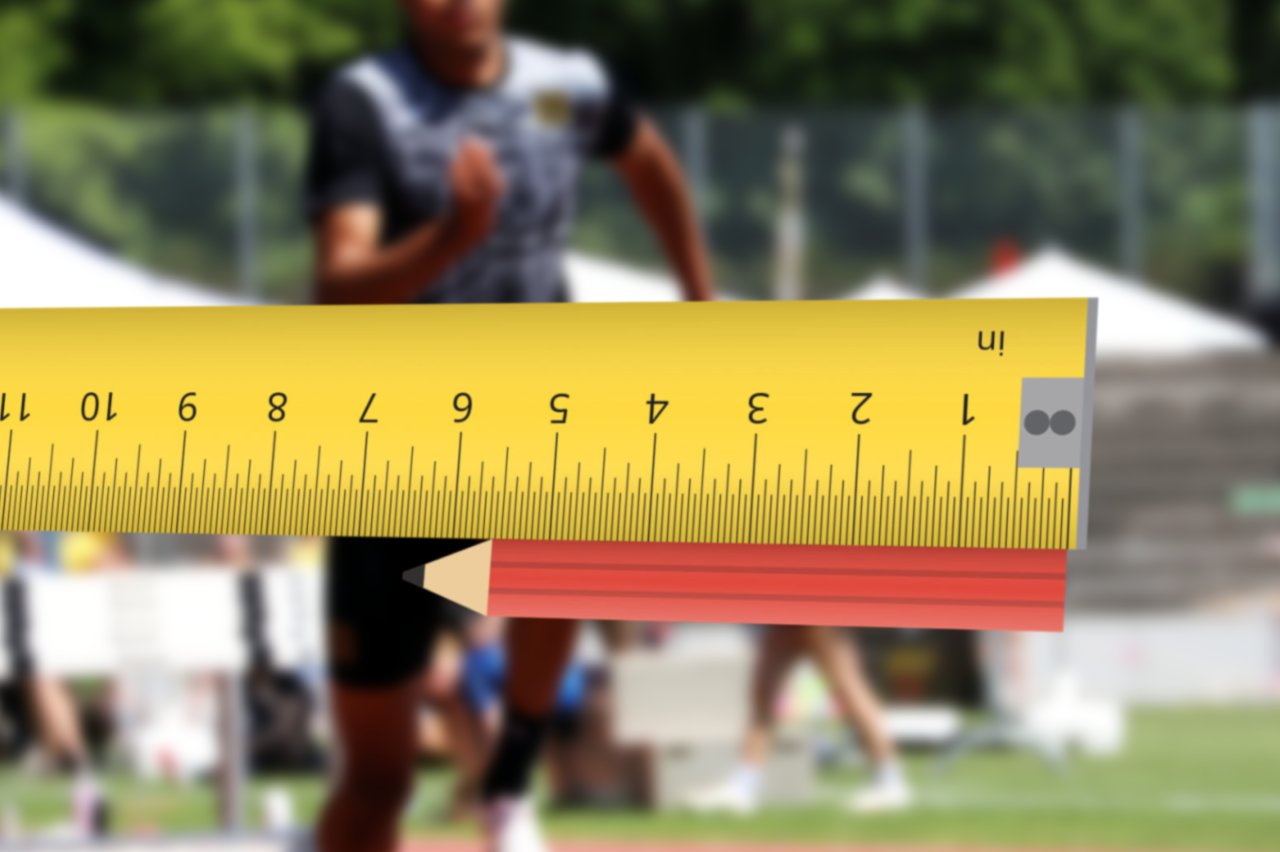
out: 6.5 in
